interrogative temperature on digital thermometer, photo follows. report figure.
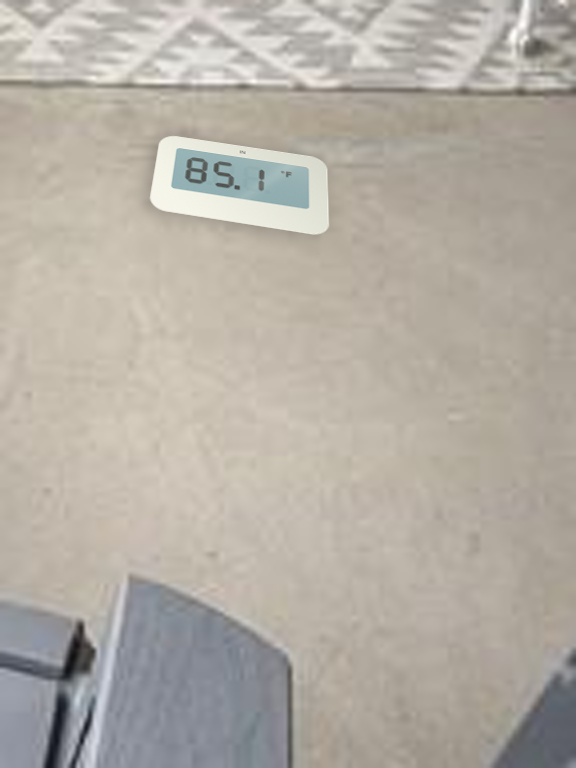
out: 85.1 °F
